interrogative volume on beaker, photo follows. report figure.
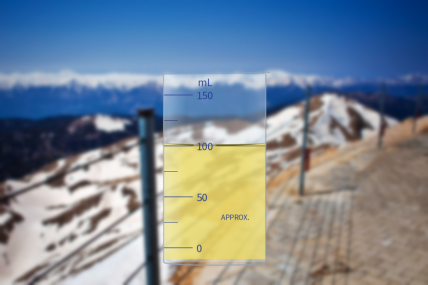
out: 100 mL
